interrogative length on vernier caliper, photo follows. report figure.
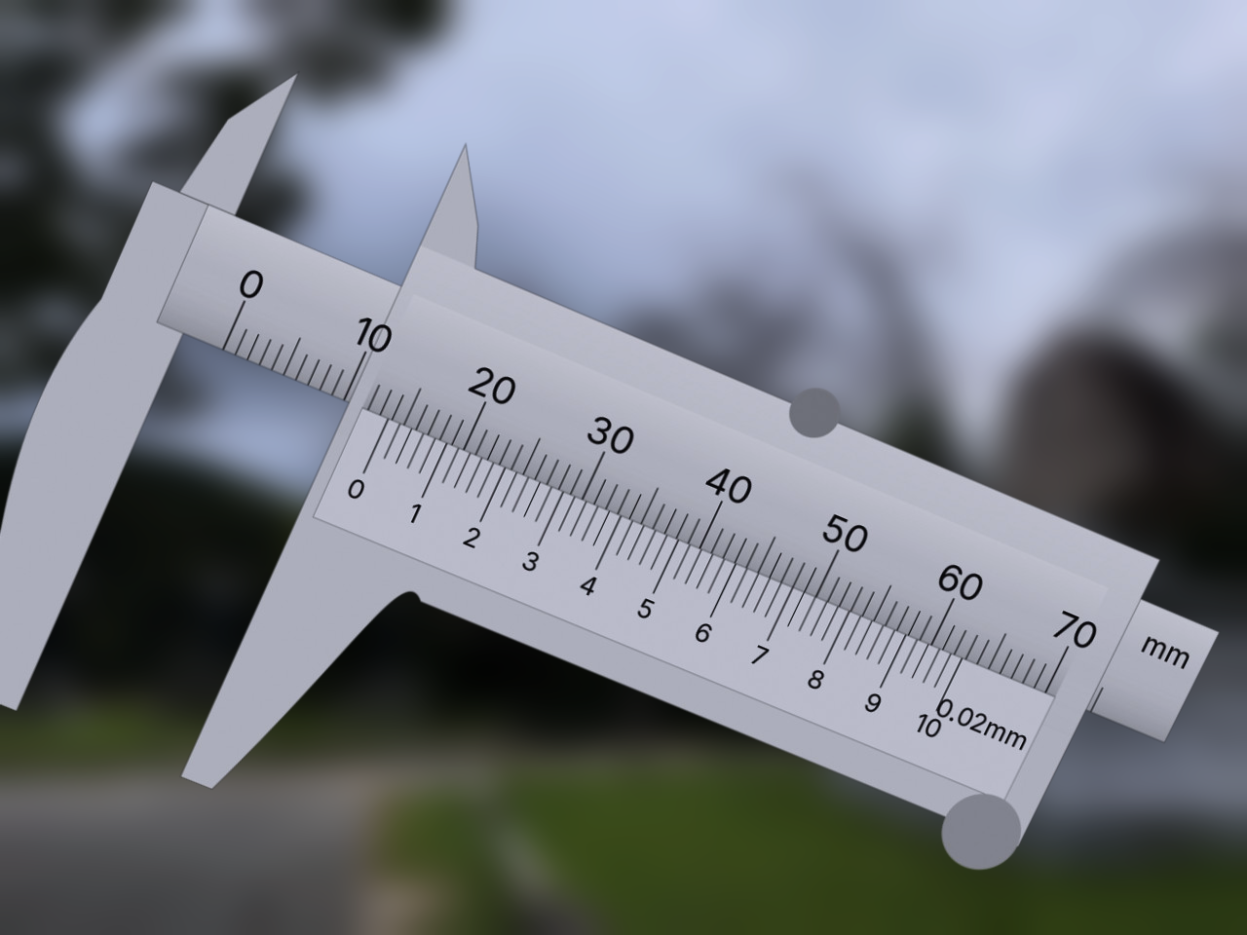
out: 13.7 mm
